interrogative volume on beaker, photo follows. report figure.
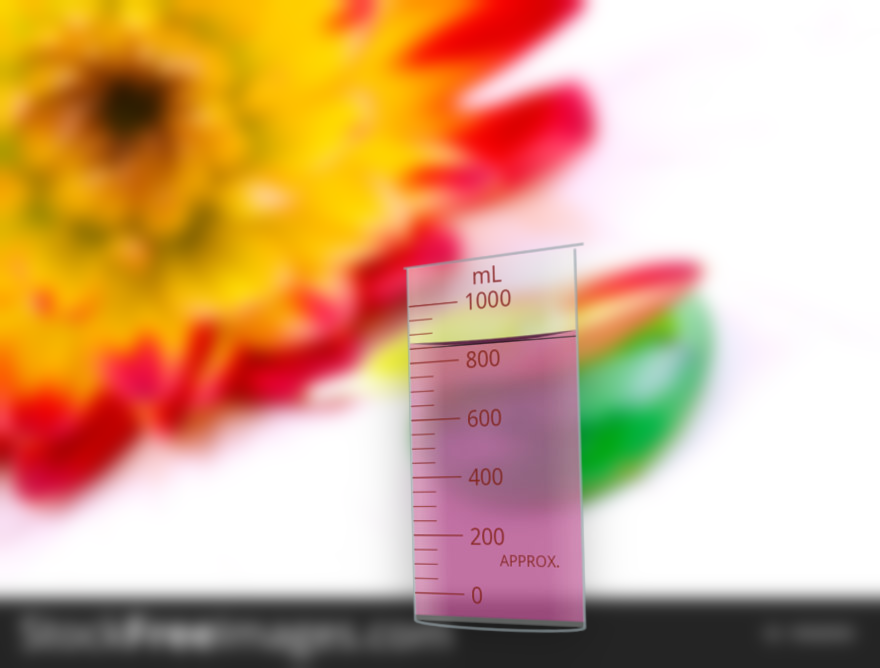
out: 850 mL
